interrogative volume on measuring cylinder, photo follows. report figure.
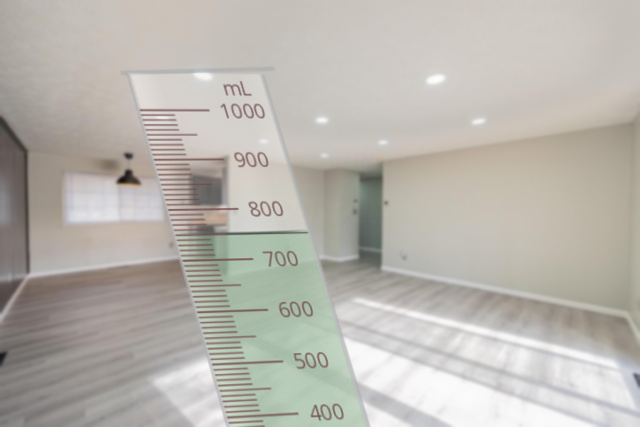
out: 750 mL
